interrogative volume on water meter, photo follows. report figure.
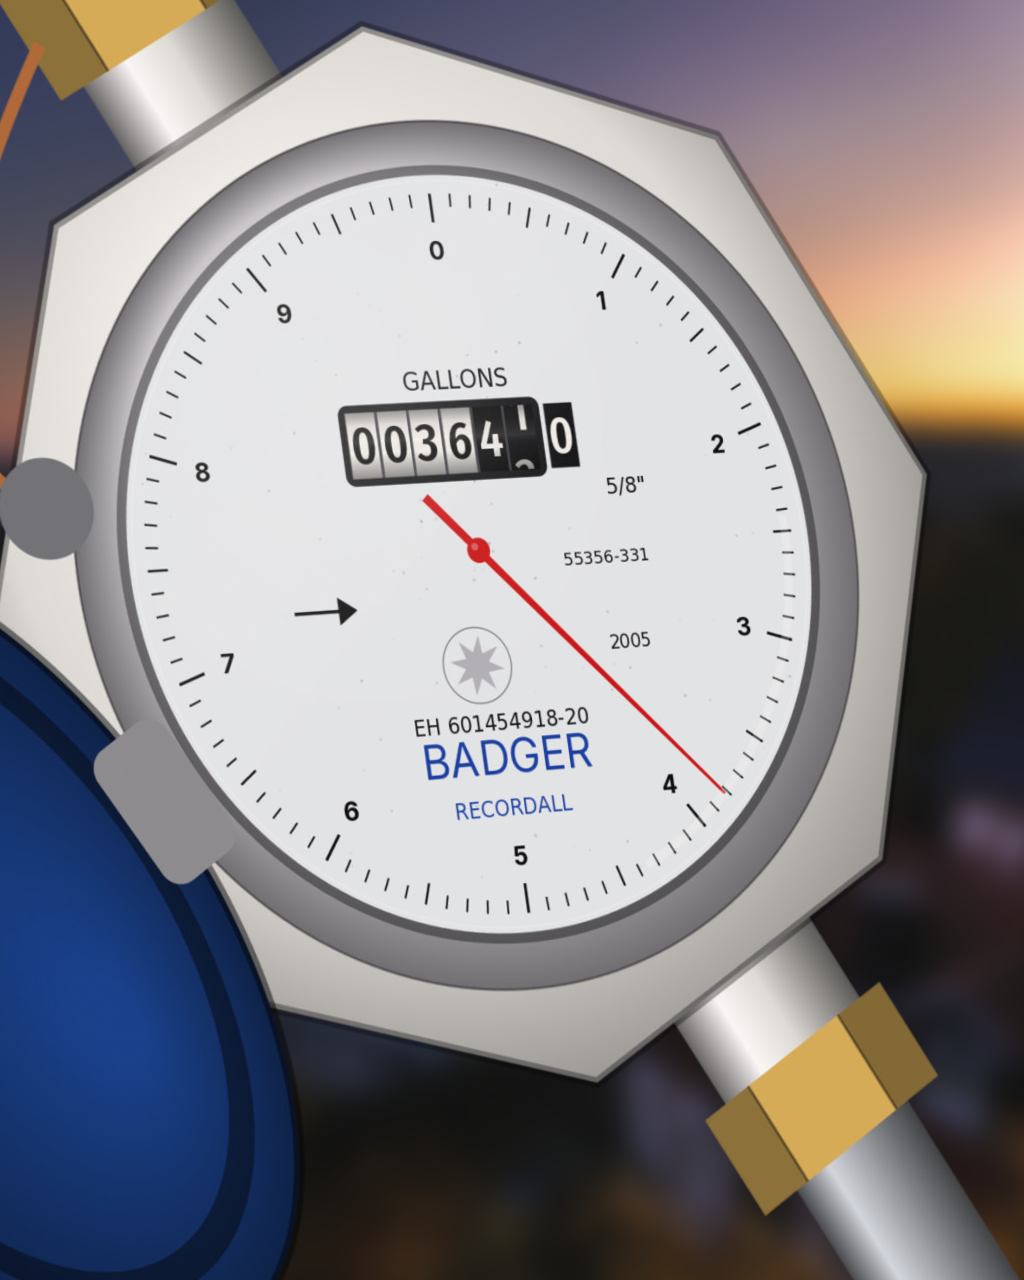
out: 36413.8 gal
